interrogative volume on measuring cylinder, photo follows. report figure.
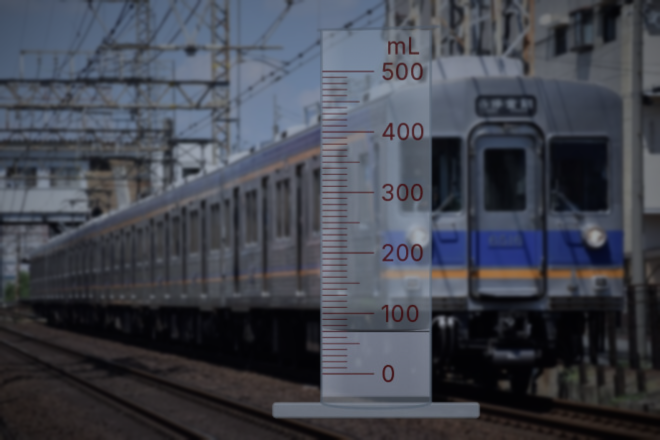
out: 70 mL
